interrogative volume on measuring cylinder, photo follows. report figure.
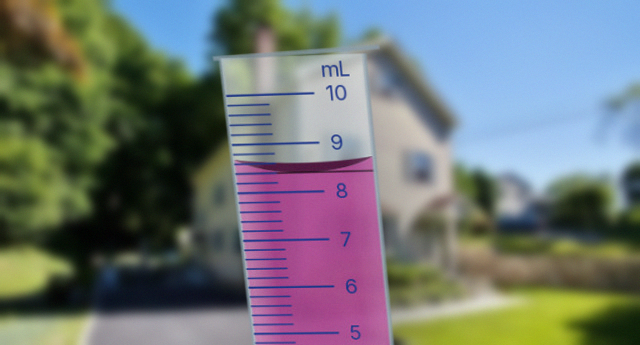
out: 8.4 mL
